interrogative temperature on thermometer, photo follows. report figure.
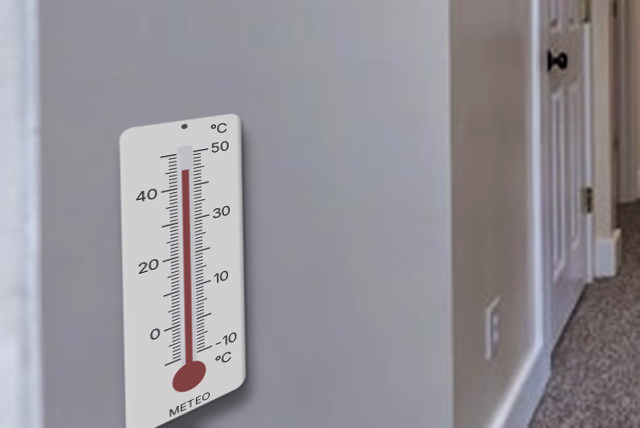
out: 45 °C
